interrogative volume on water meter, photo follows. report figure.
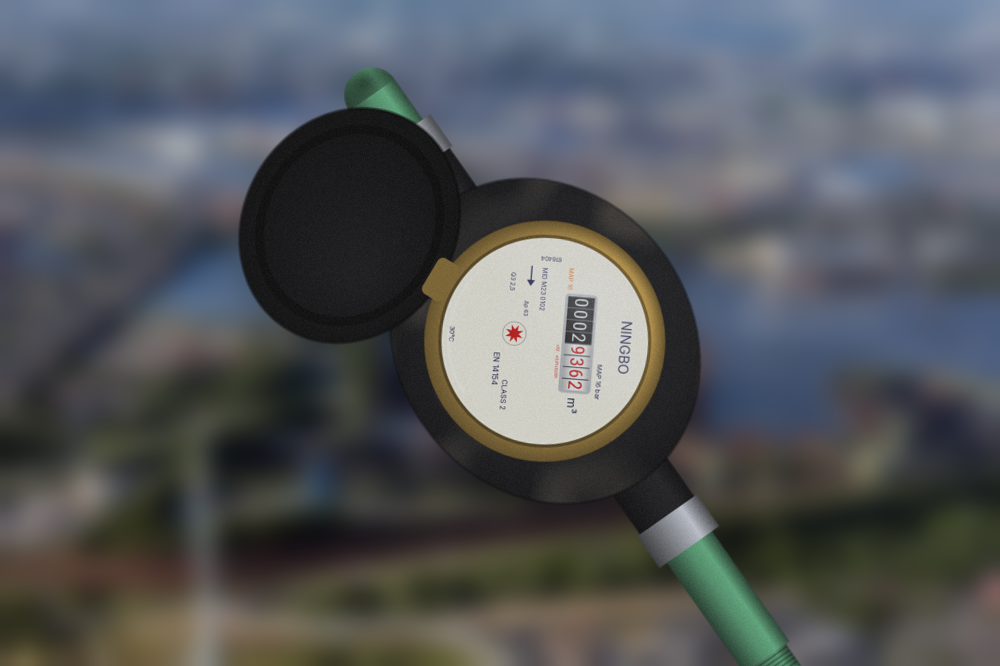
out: 2.9362 m³
